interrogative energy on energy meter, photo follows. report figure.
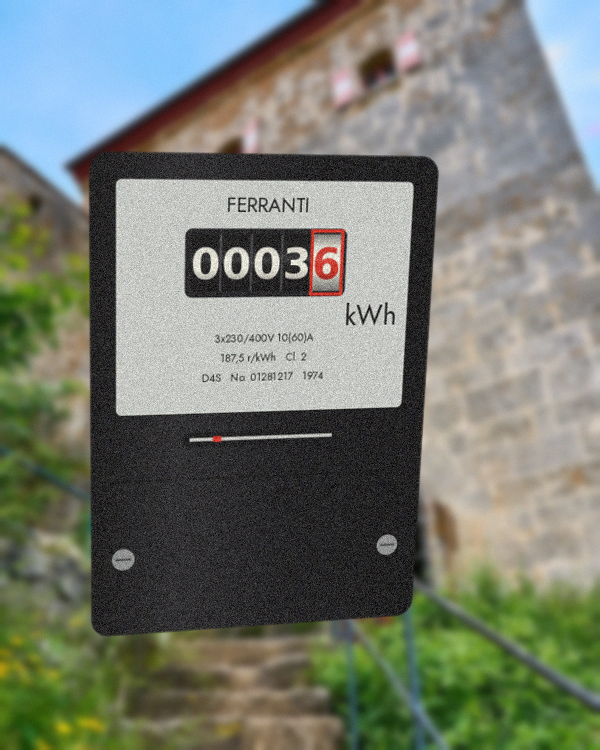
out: 3.6 kWh
